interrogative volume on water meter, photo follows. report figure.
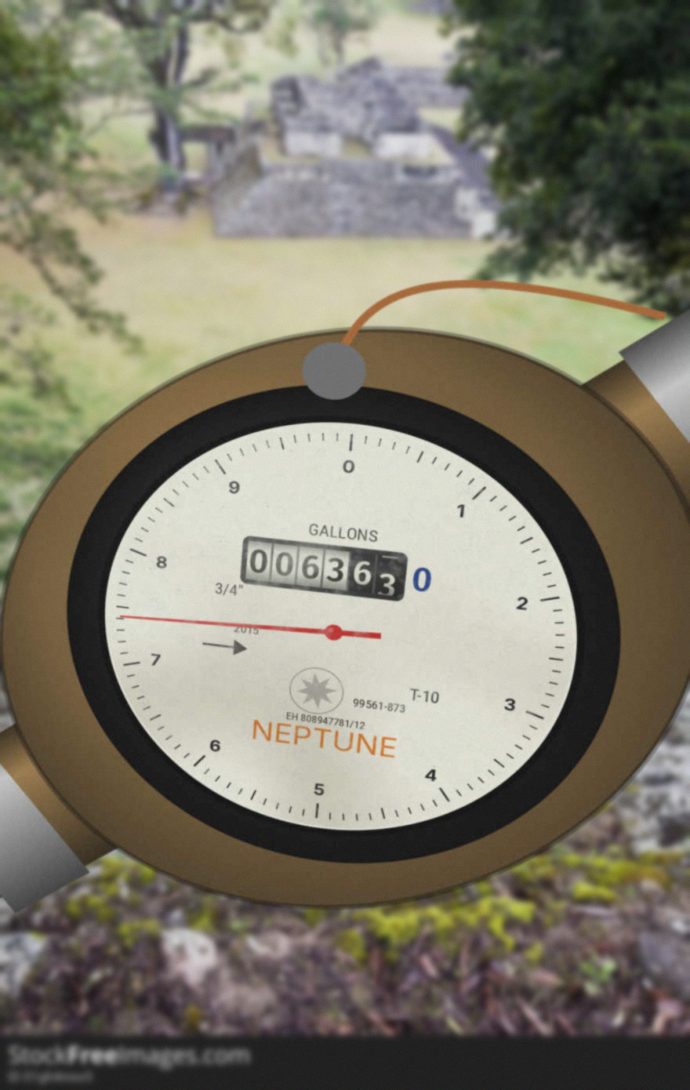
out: 63627.4 gal
